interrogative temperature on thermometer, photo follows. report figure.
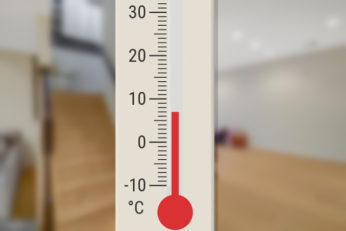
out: 7 °C
